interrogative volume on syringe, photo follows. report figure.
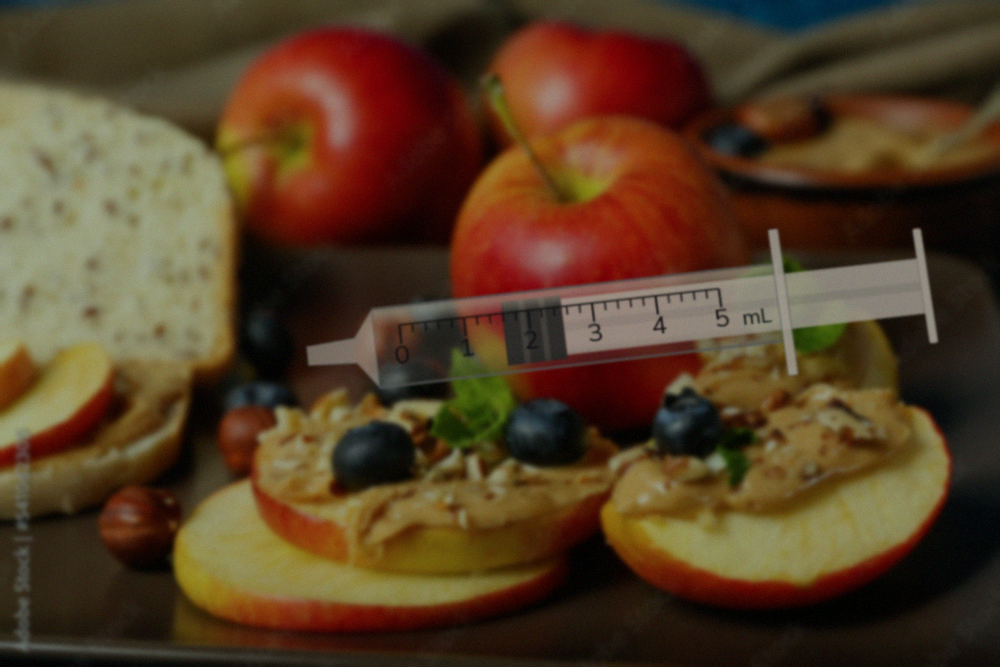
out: 1.6 mL
